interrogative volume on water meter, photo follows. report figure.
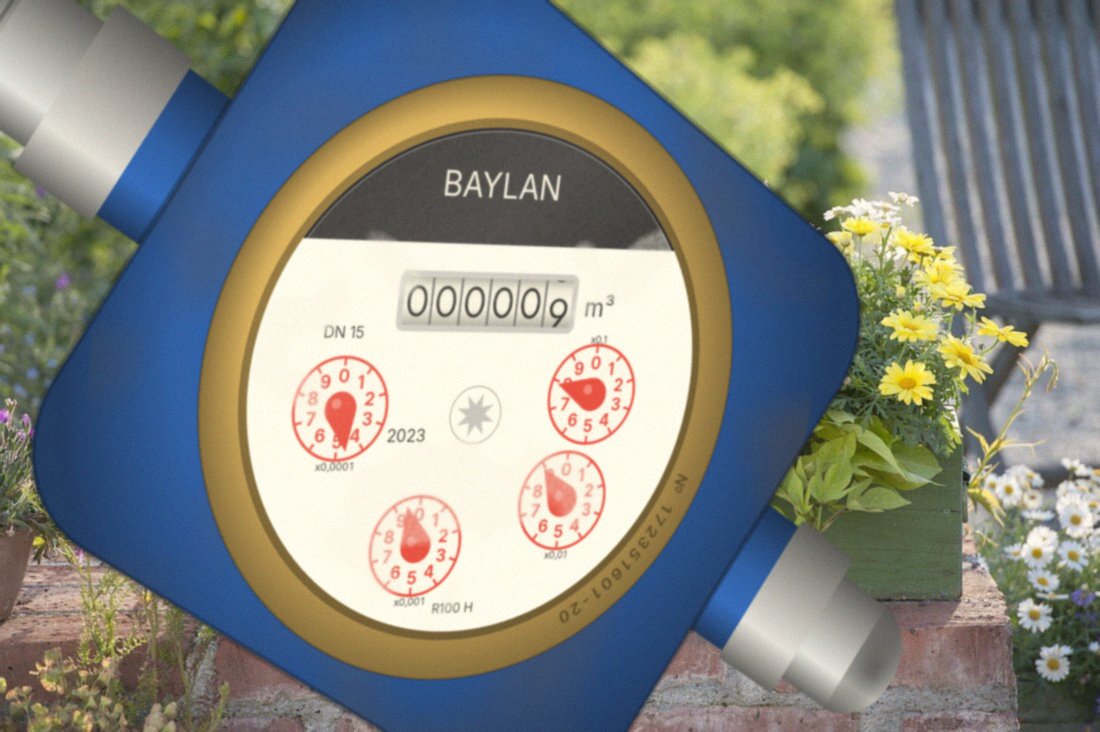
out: 8.7894 m³
